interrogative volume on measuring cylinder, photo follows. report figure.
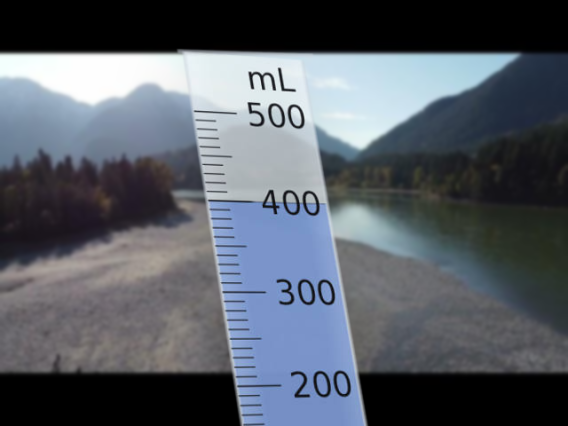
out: 400 mL
